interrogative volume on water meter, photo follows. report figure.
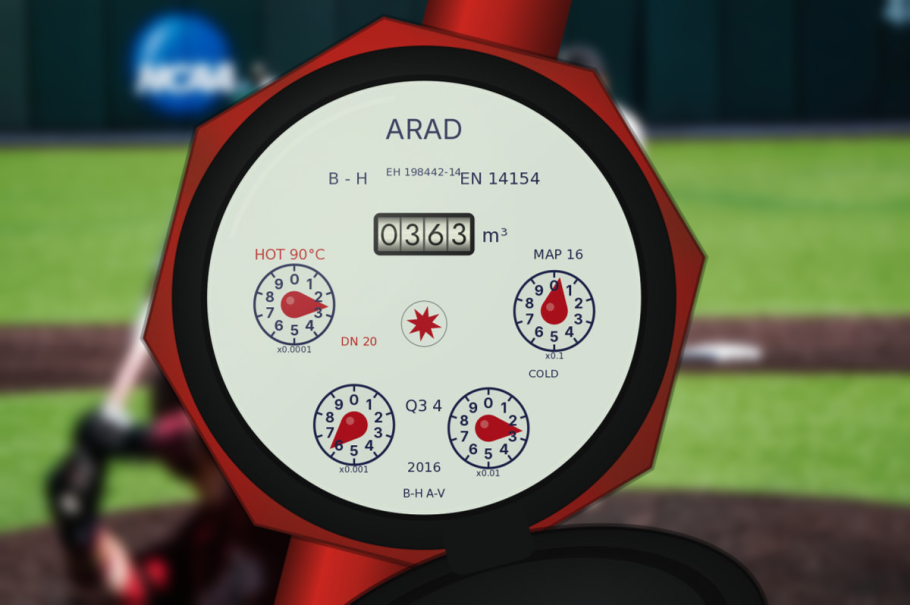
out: 363.0262 m³
